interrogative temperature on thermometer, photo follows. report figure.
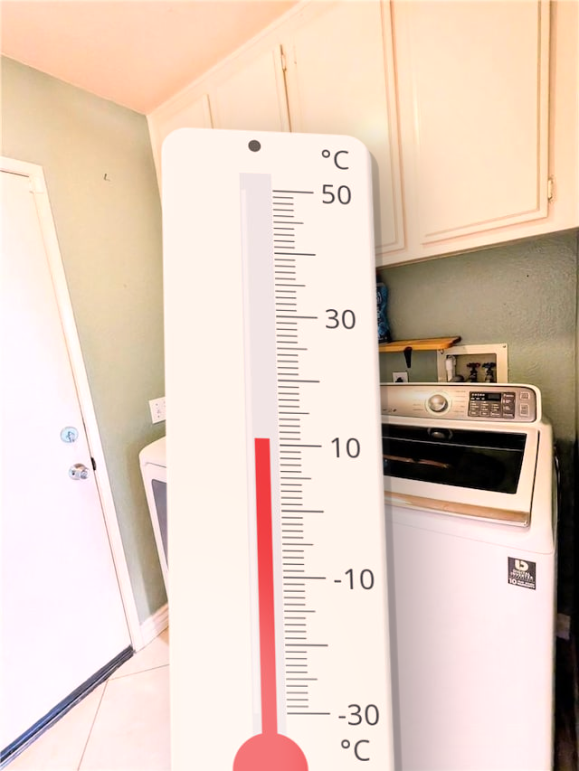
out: 11 °C
